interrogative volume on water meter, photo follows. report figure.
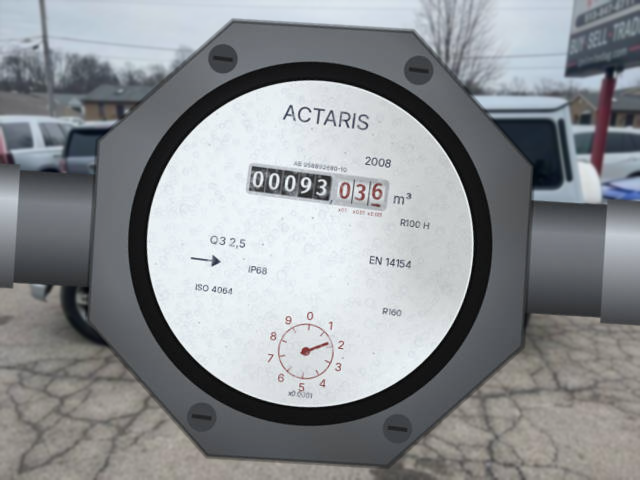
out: 93.0361 m³
